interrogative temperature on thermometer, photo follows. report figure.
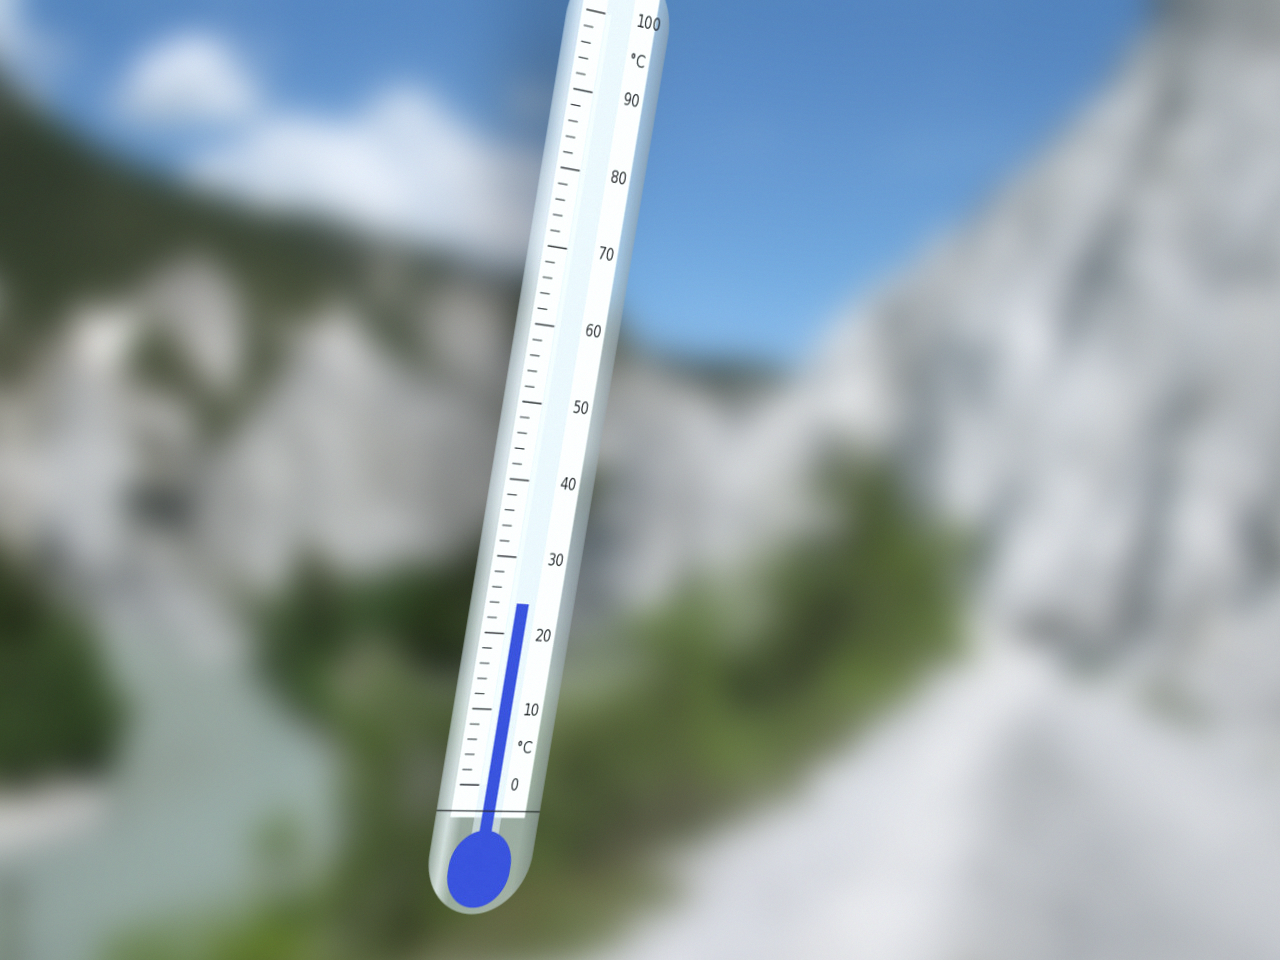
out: 24 °C
